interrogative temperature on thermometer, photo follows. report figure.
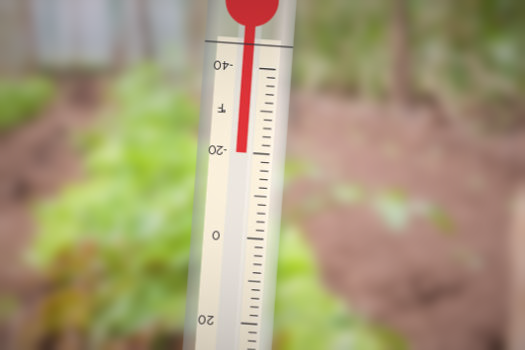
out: -20 °F
